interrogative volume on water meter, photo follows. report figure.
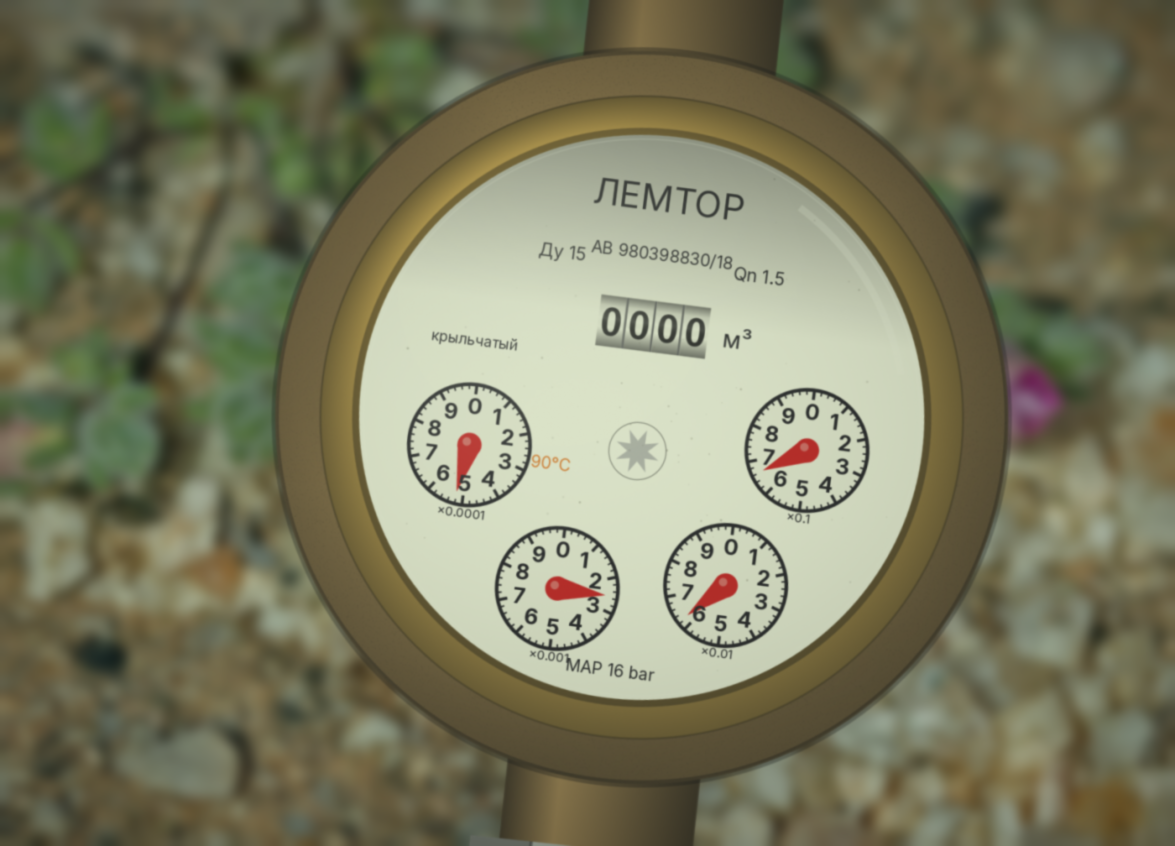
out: 0.6625 m³
